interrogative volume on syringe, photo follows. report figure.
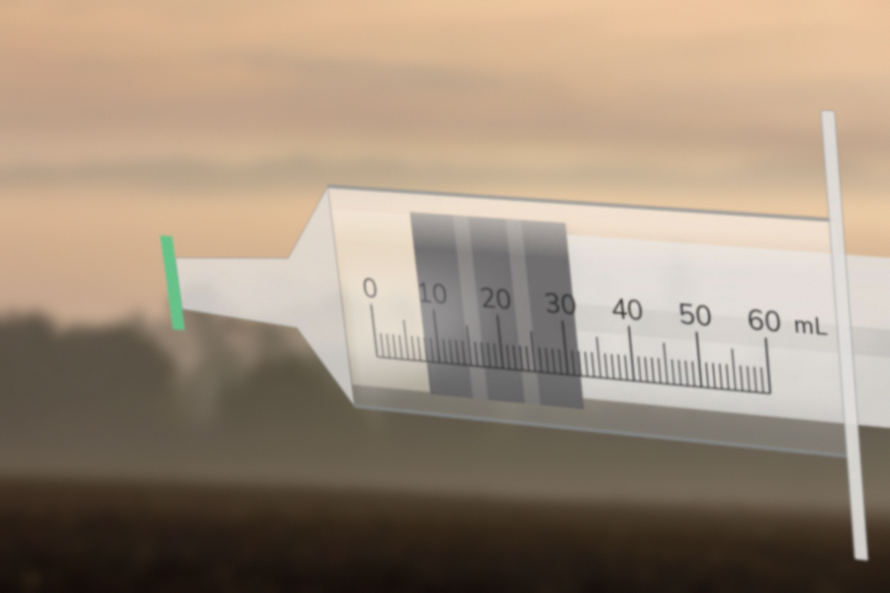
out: 8 mL
